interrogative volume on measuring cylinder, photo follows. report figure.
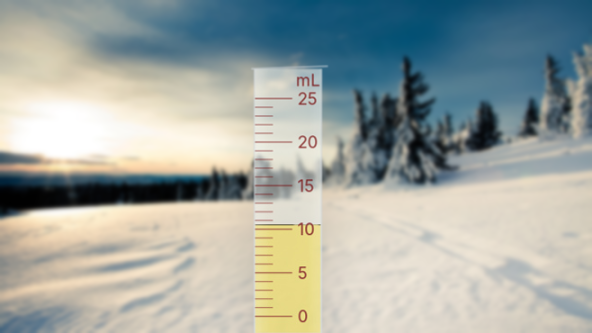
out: 10.5 mL
